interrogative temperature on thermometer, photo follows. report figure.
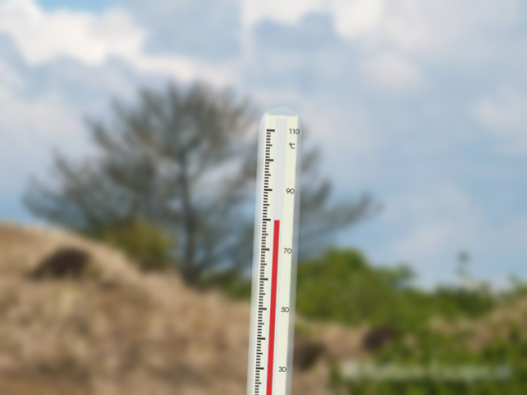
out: 80 °C
